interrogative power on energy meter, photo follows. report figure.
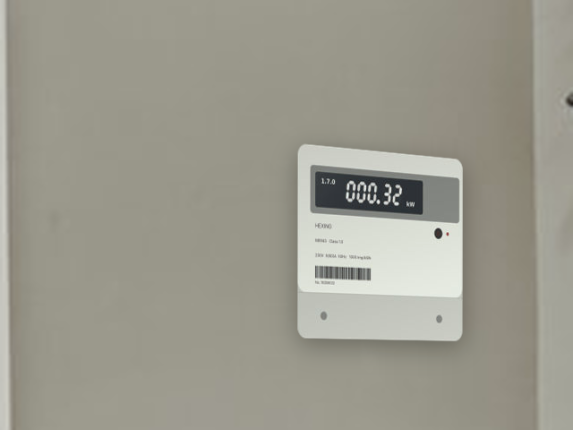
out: 0.32 kW
